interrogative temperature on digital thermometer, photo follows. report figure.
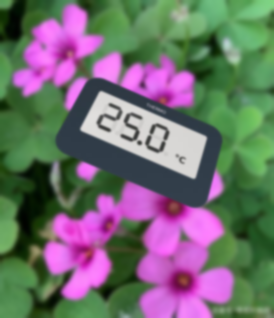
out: 25.0 °C
